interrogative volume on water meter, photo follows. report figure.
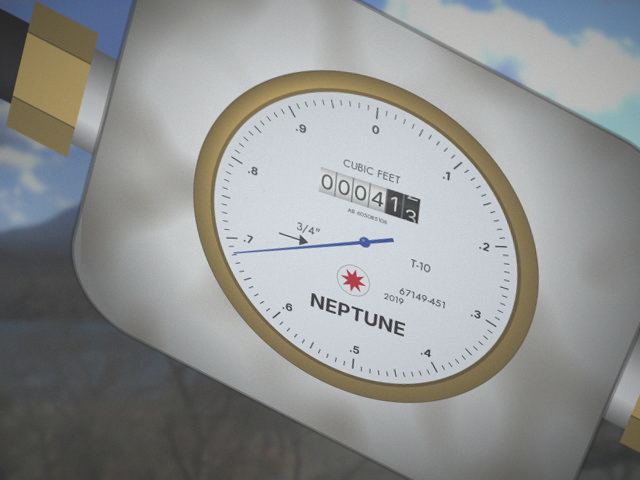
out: 412.68 ft³
